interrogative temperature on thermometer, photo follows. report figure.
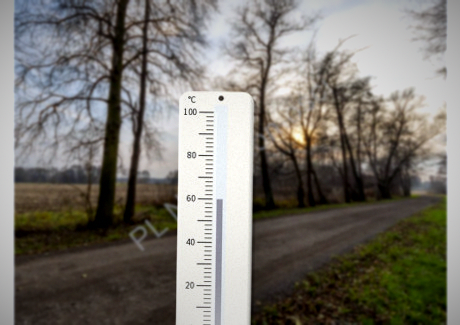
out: 60 °C
